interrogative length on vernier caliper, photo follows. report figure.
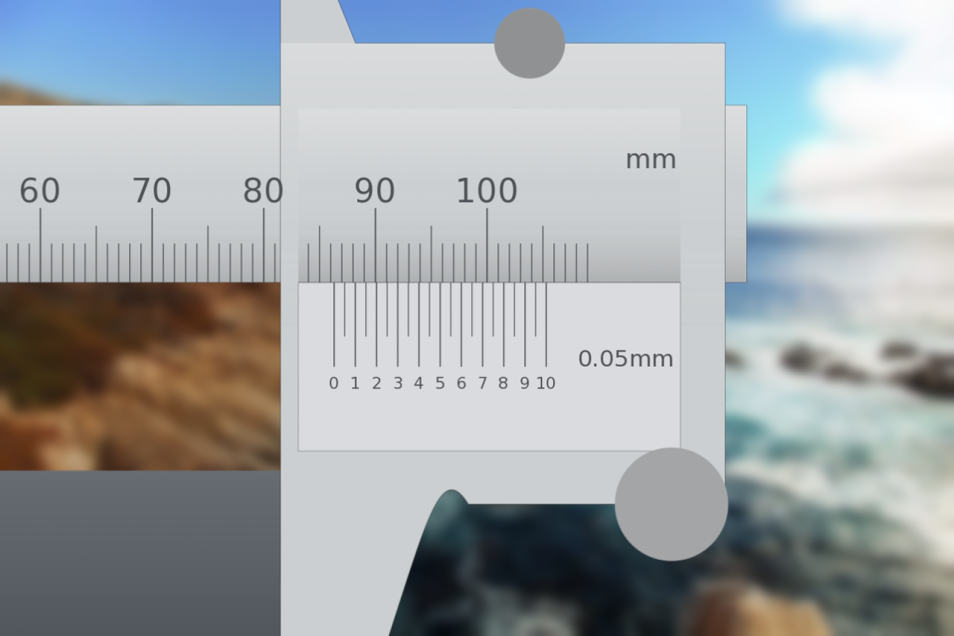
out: 86.3 mm
